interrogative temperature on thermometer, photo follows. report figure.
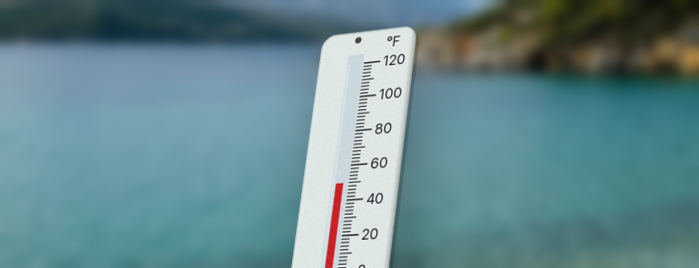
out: 50 °F
